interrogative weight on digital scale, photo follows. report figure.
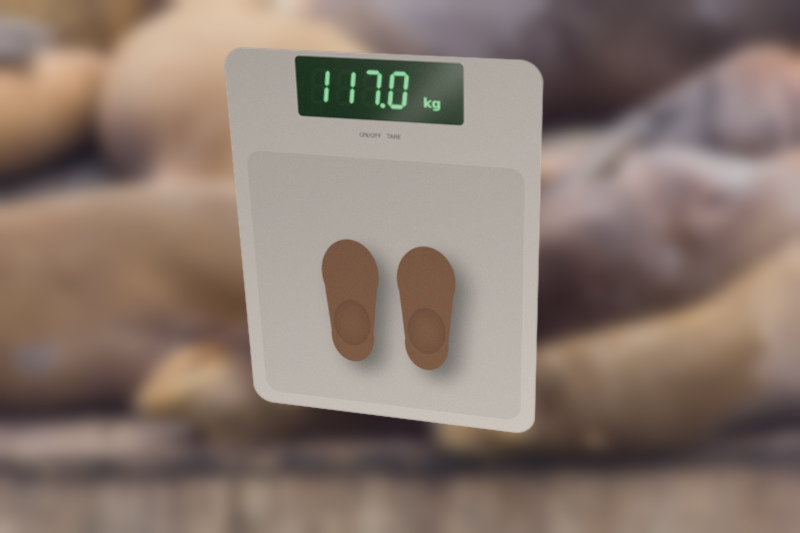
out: 117.0 kg
